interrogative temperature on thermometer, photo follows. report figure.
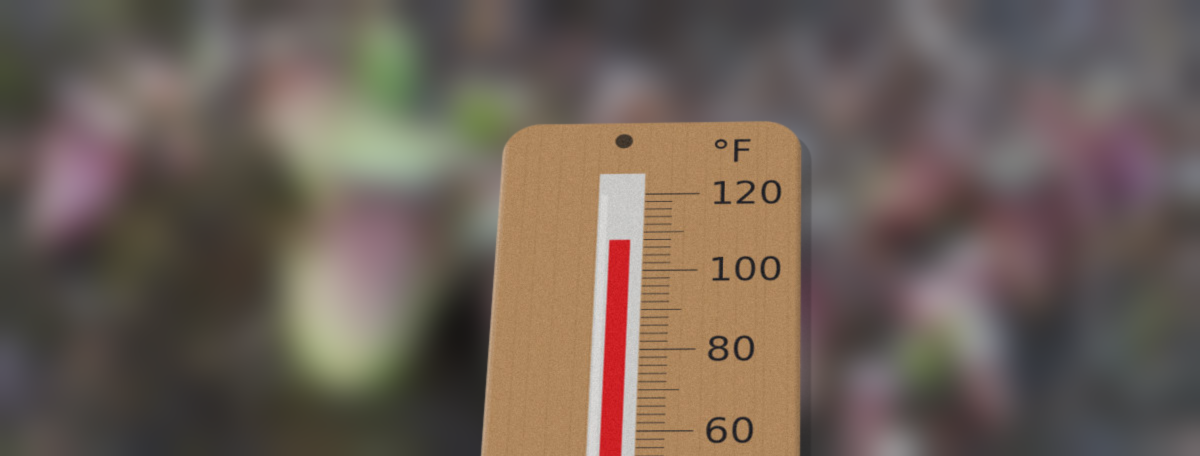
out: 108 °F
